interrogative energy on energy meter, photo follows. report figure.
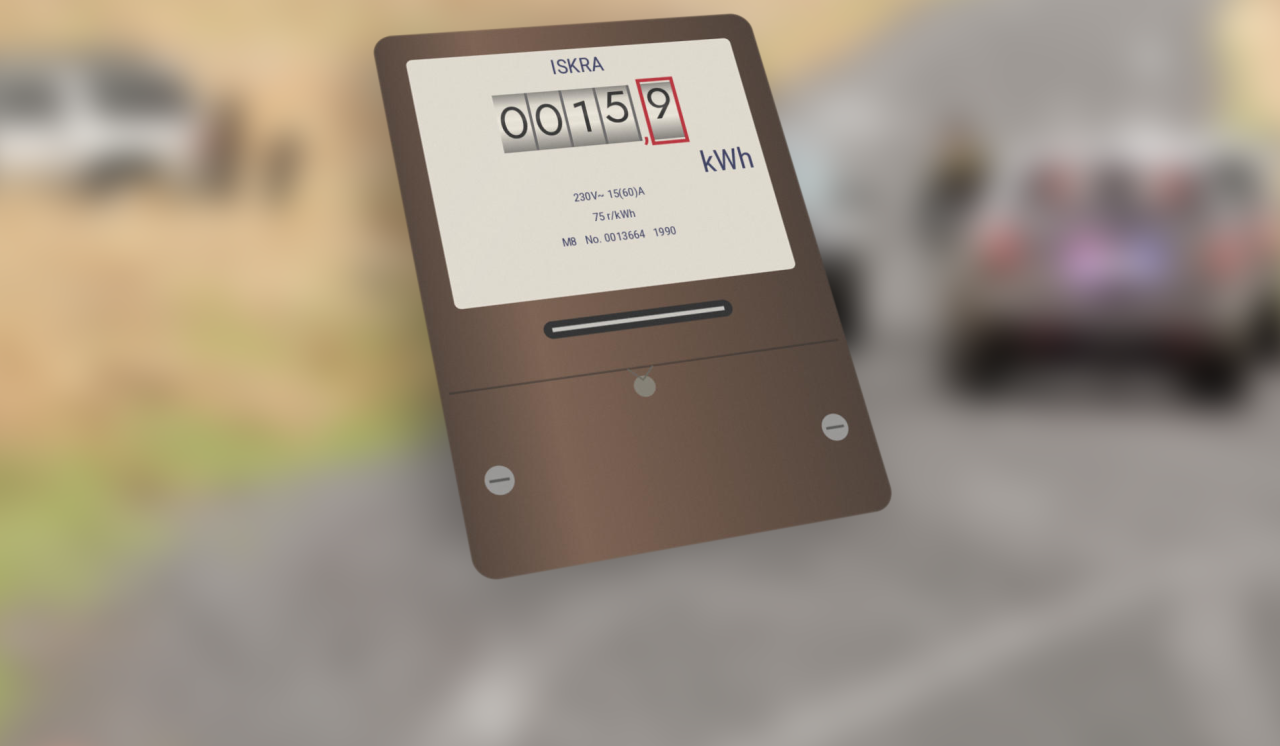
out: 15.9 kWh
